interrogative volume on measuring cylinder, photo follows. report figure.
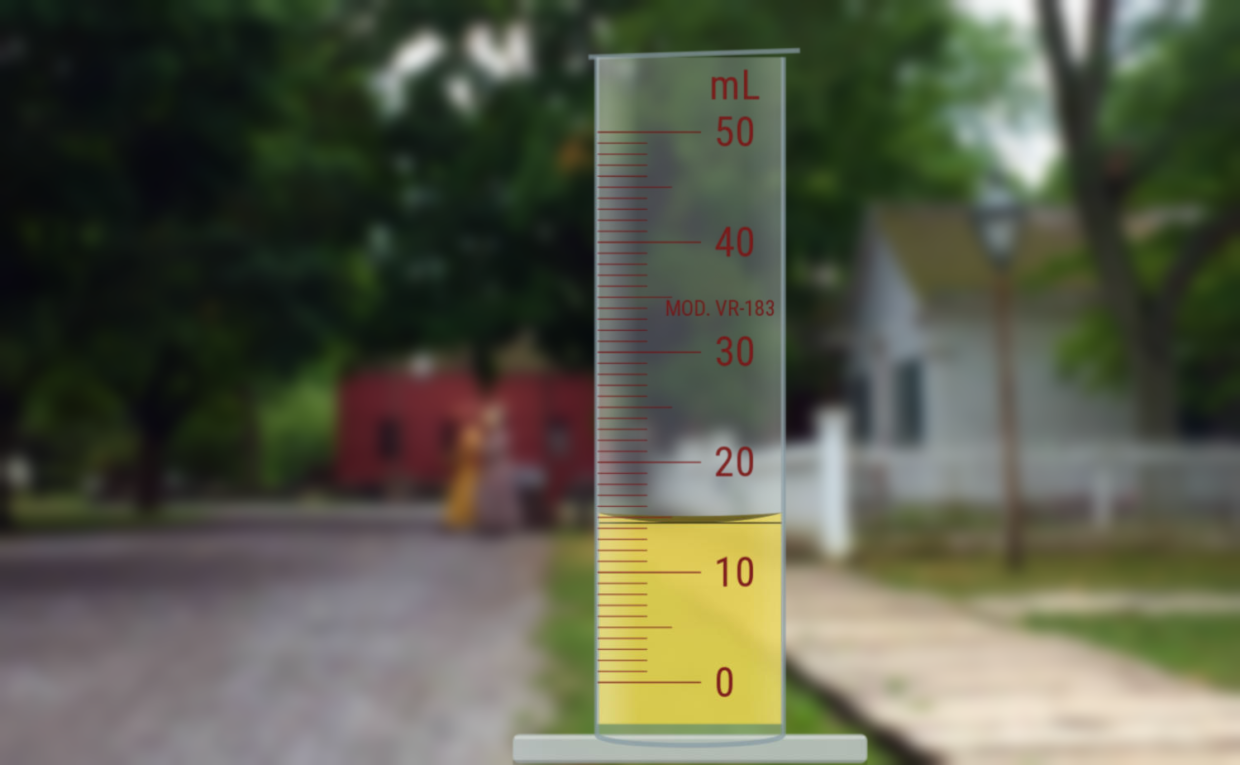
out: 14.5 mL
